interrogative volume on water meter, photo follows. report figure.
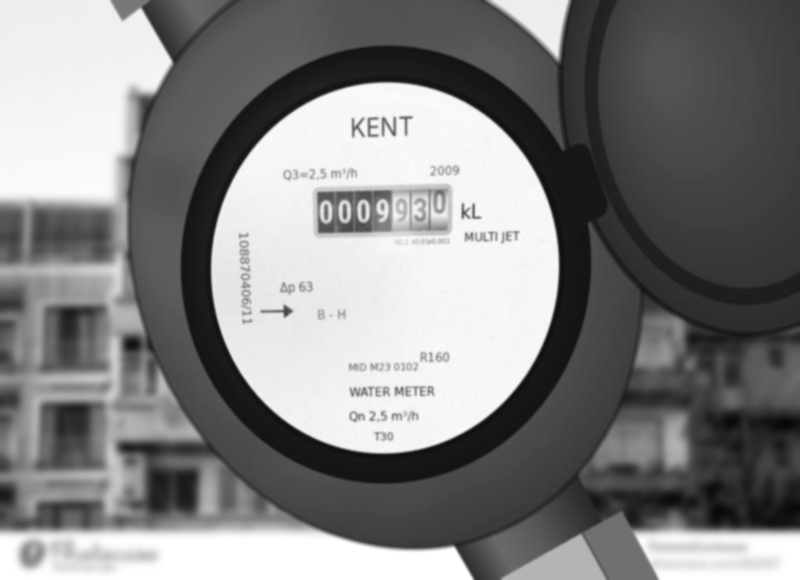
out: 9.930 kL
